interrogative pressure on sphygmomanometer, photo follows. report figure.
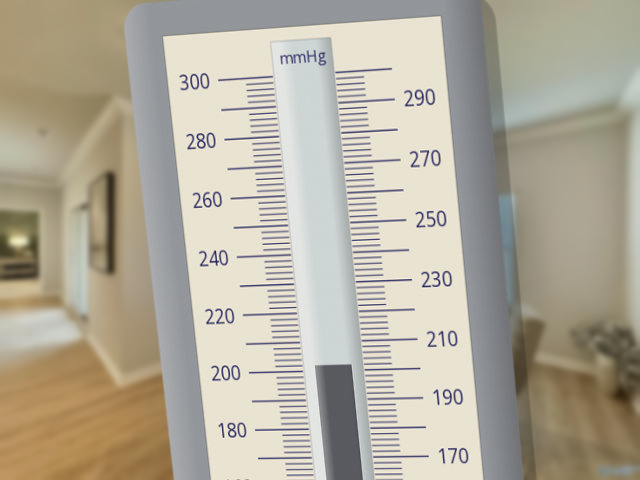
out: 202 mmHg
